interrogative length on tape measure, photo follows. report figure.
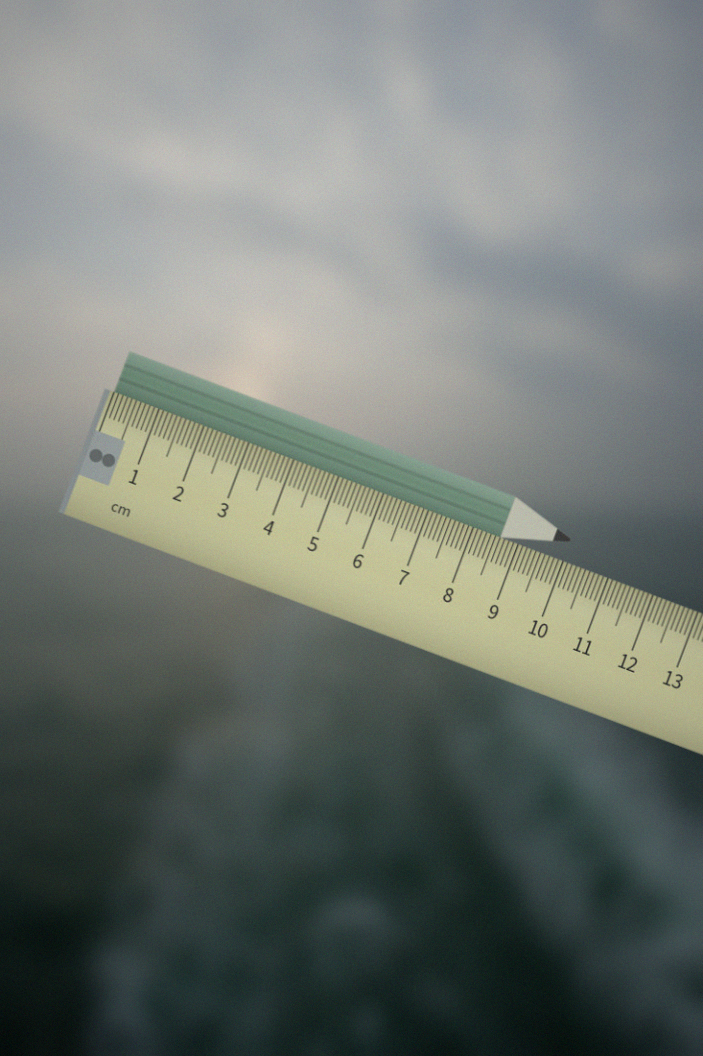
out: 10 cm
